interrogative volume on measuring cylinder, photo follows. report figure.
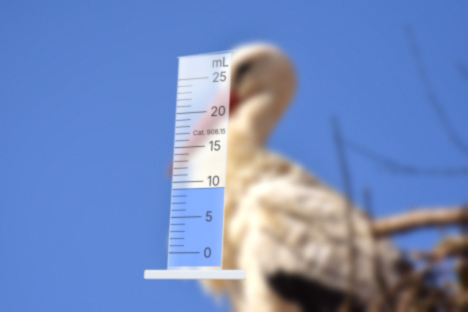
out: 9 mL
